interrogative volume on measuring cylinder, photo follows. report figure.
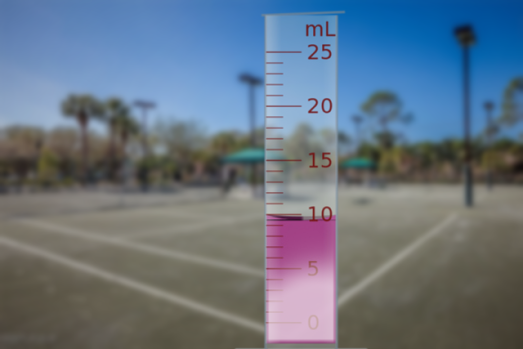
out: 9.5 mL
